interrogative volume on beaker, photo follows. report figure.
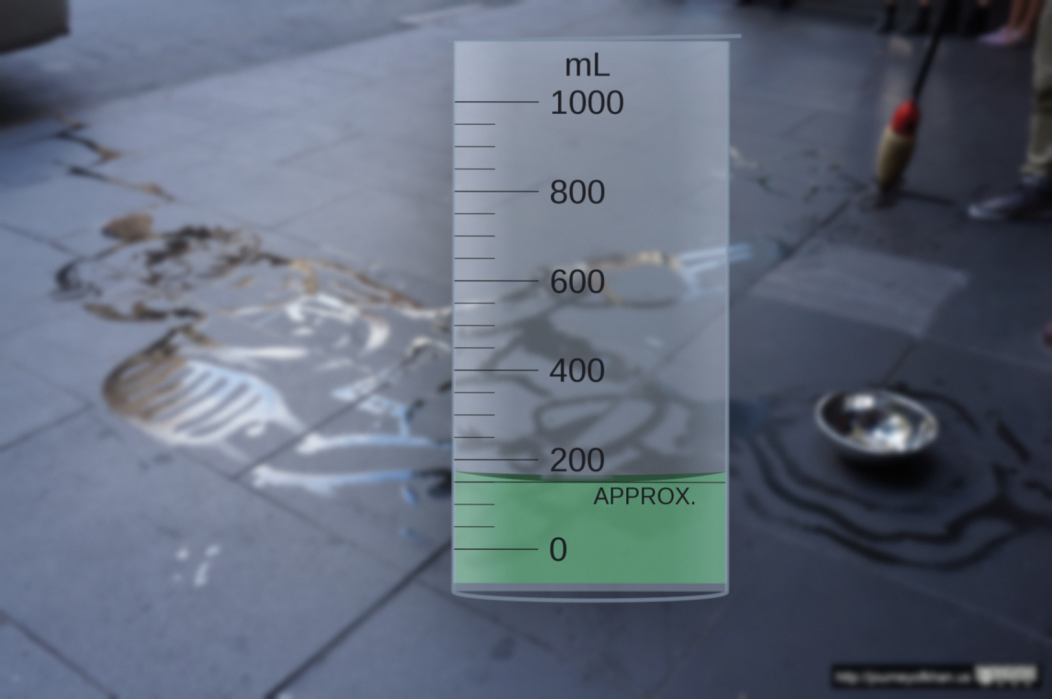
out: 150 mL
